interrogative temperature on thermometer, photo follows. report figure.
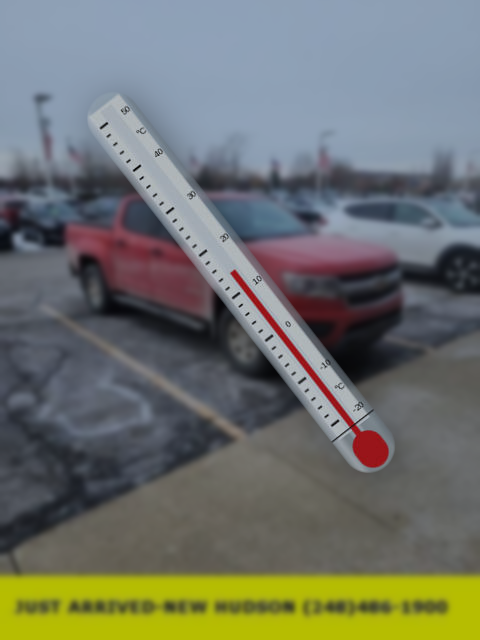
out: 14 °C
